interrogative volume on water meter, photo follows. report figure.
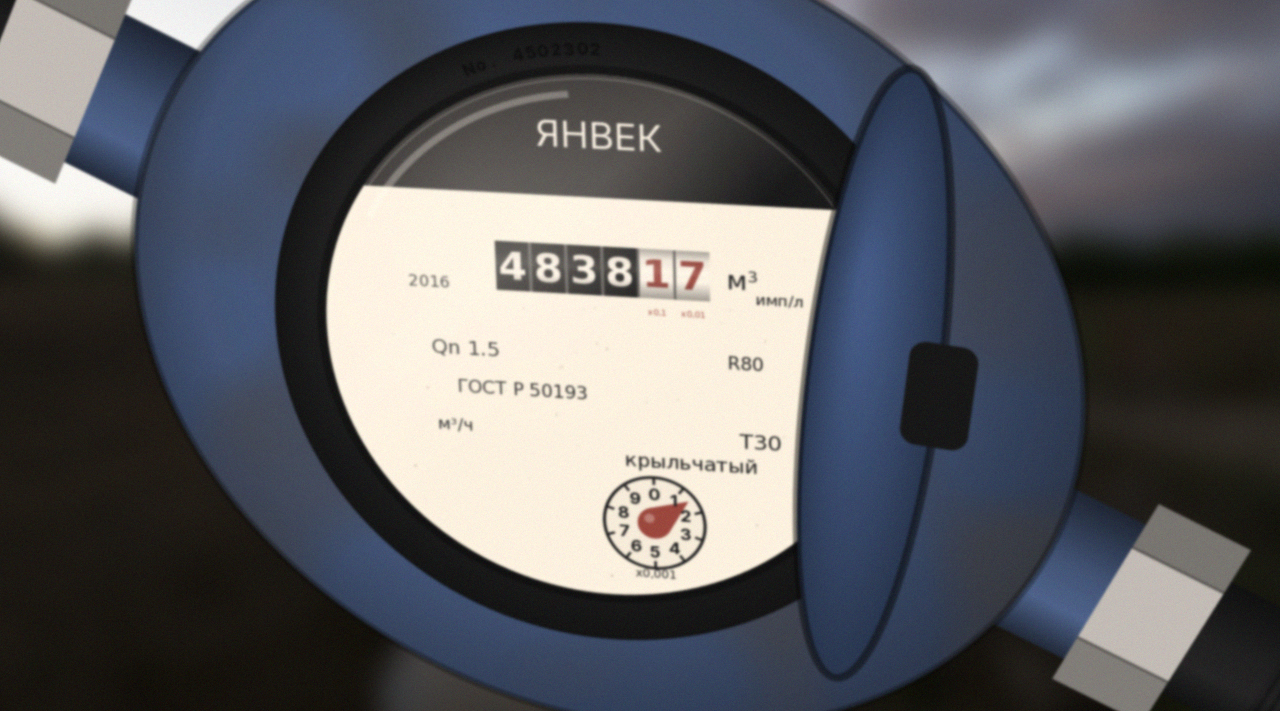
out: 4838.171 m³
